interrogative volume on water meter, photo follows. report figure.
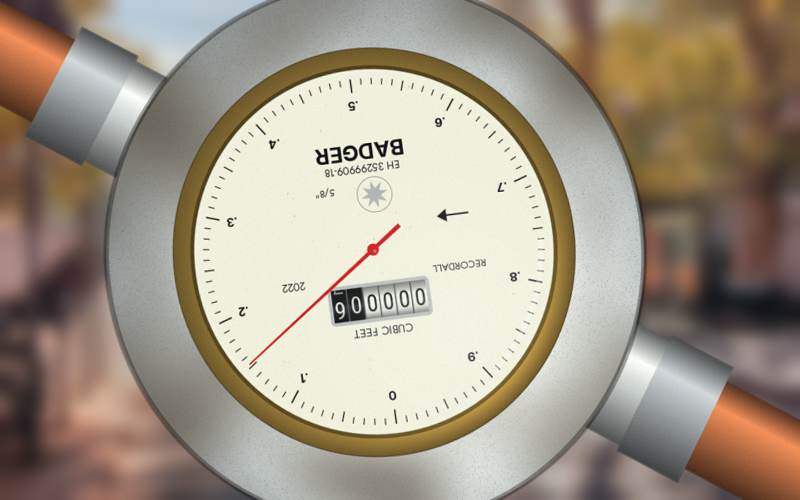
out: 6.15 ft³
